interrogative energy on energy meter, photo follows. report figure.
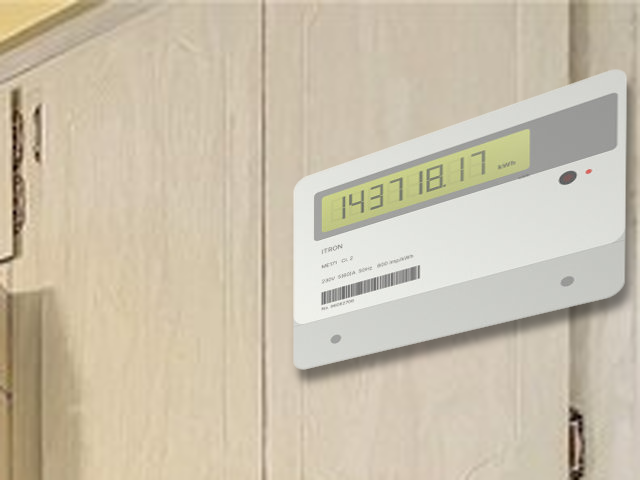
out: 143718.17 kWh
